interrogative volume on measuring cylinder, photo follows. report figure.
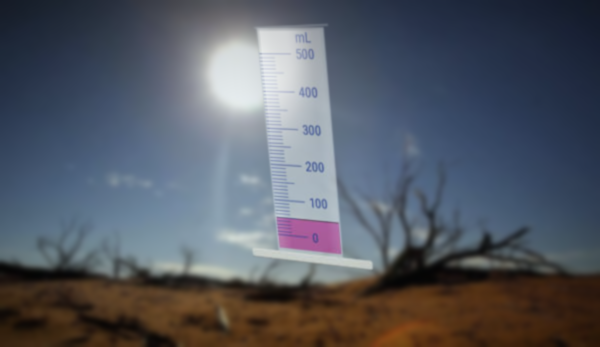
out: 50 mL
